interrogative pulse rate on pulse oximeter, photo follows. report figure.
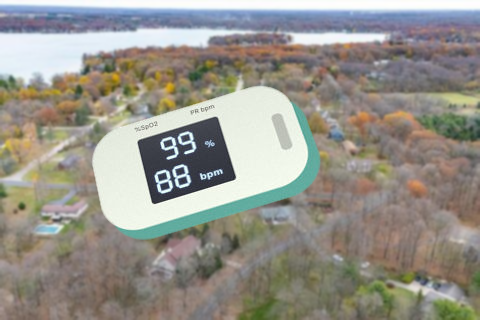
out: 88 bpm
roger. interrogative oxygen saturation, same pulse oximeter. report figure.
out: 99 %
